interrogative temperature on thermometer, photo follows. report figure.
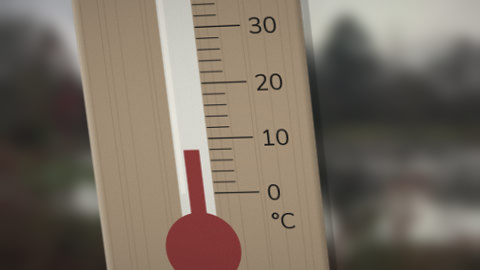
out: 8 °C
